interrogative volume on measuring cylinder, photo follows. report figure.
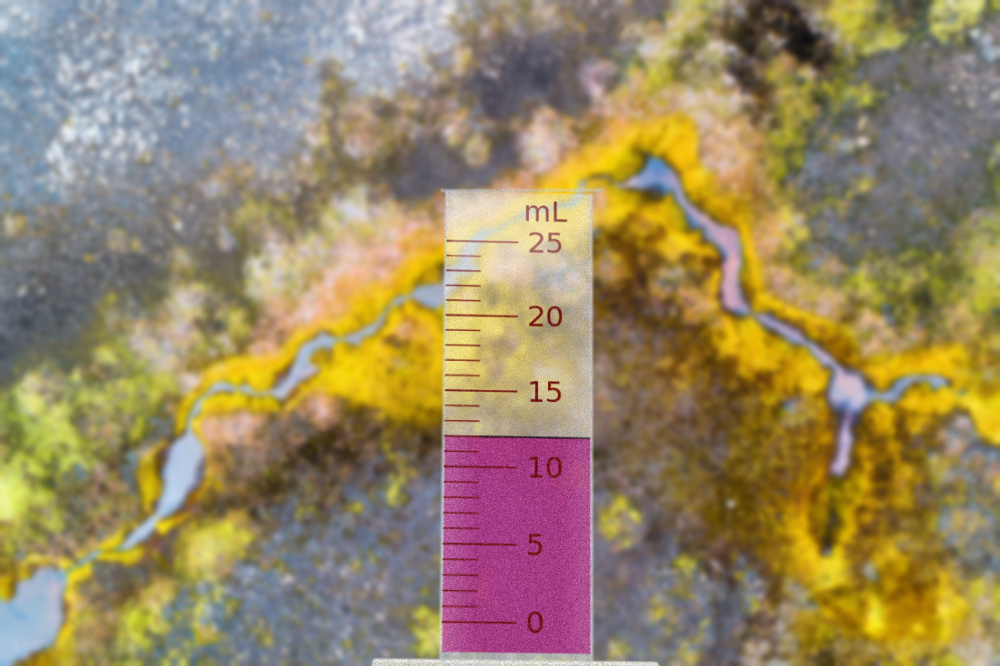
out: 12 mL
